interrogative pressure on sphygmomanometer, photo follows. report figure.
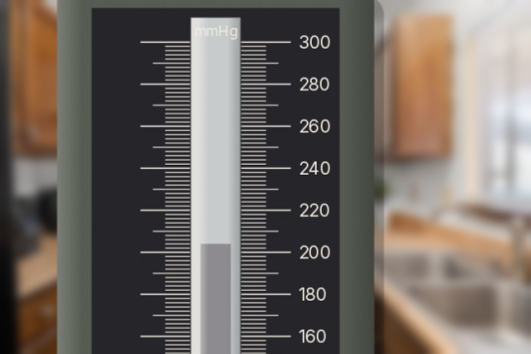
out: 204 mmHg
